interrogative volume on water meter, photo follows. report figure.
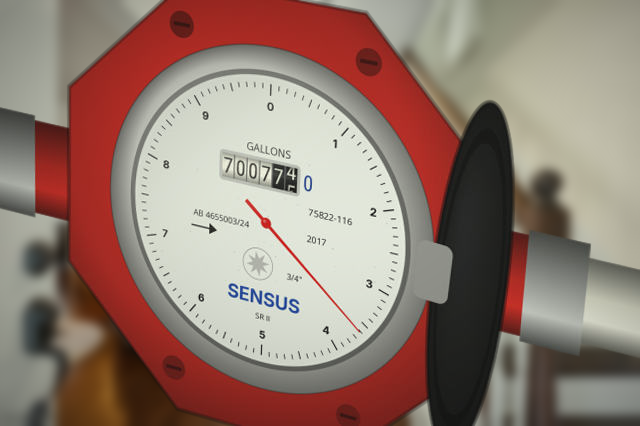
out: 7007743.6 gal
